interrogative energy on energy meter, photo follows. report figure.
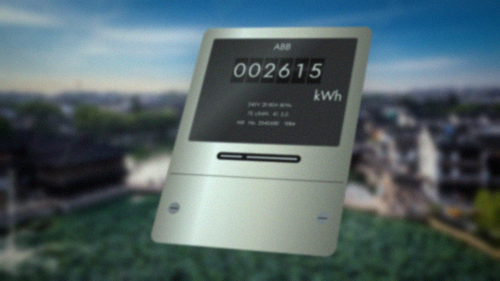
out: 2615 kWh
